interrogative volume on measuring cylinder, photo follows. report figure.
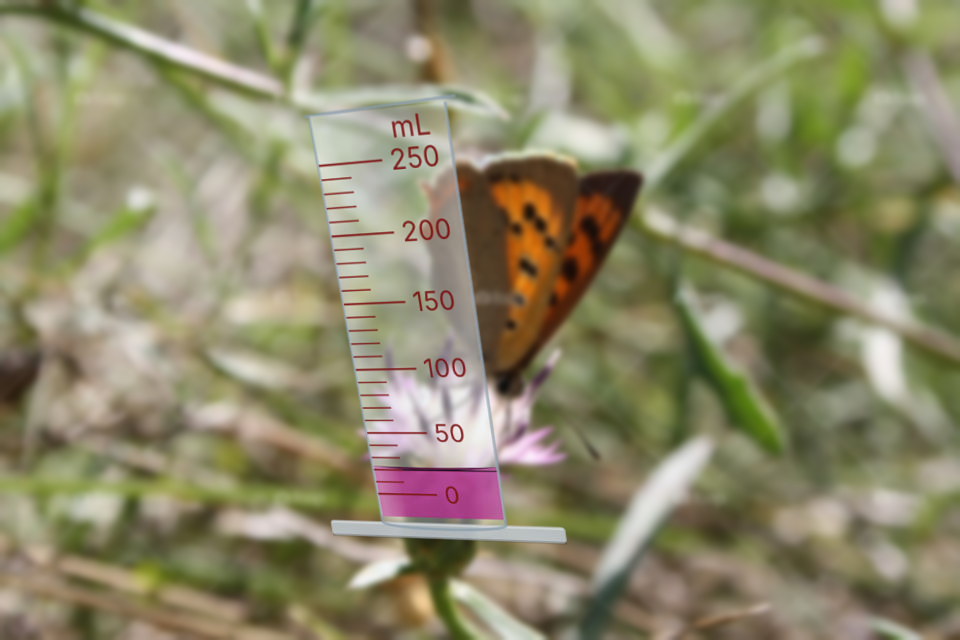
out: 20 mL
